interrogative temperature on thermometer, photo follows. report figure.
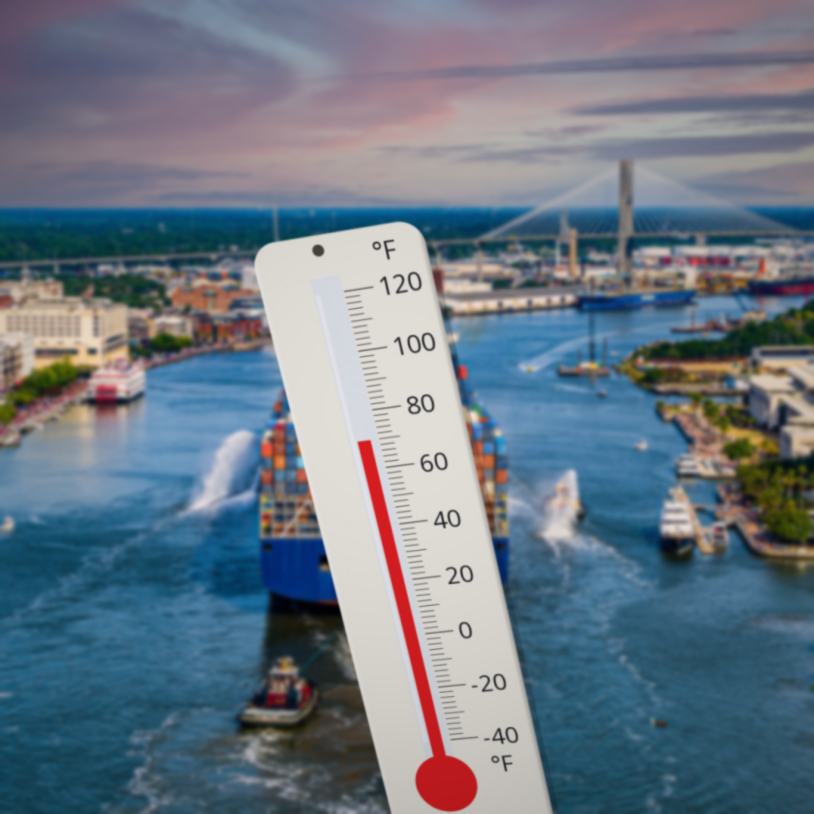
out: 70 °F
